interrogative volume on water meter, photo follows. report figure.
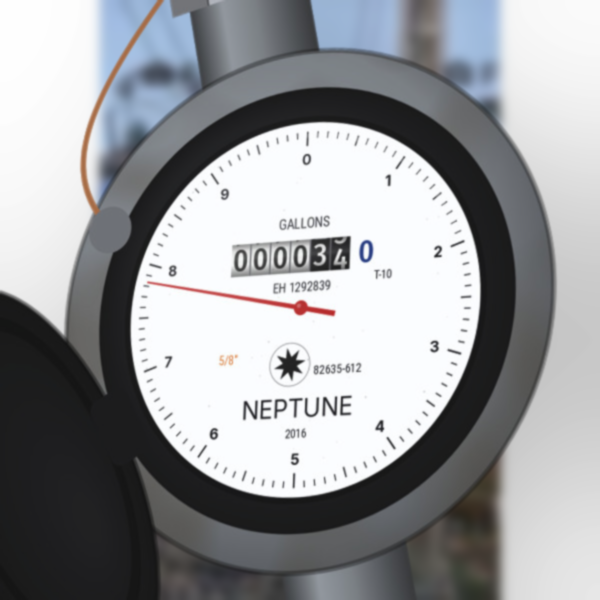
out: 337.8 gal
